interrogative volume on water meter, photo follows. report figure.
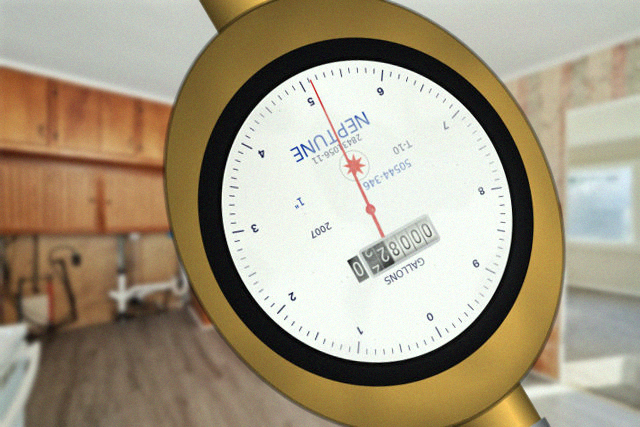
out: 8225.1 gal
